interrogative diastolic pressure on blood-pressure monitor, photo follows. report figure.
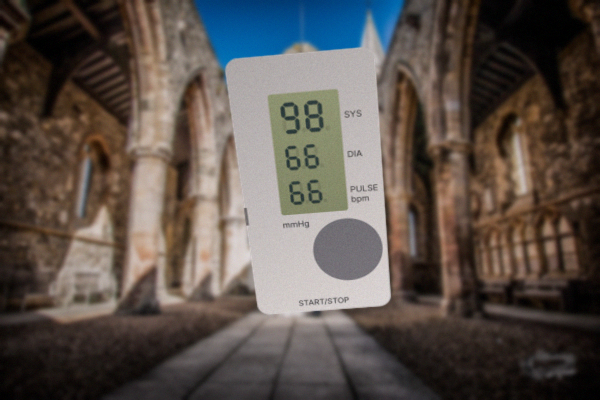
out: 66 mmHg
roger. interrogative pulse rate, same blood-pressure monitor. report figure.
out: 66 bpm
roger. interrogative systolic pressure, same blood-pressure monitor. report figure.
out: 98 mmHg
